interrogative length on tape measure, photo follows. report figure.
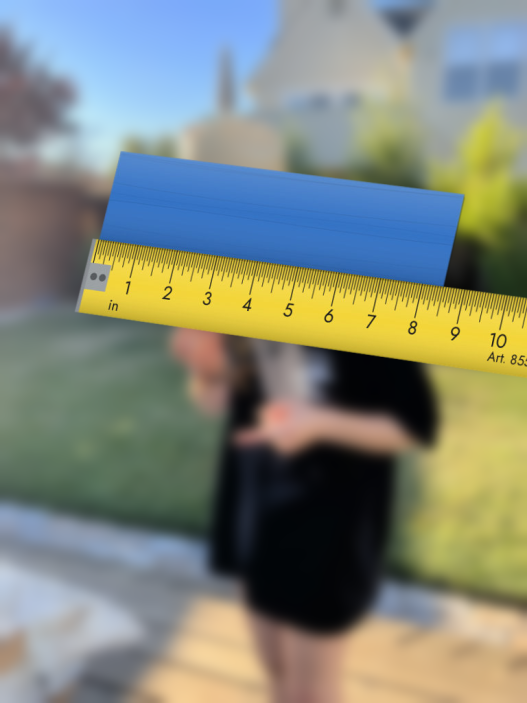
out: 8.5 in
